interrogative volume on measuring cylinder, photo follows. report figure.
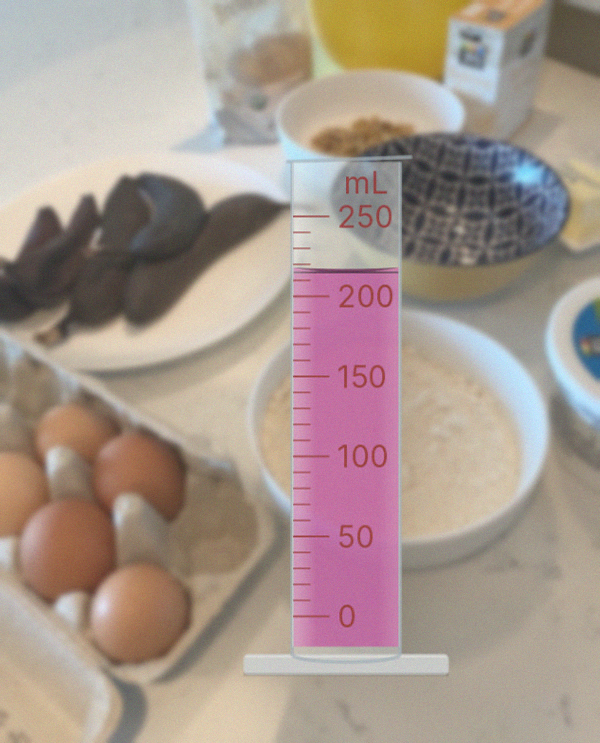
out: 215 mL
